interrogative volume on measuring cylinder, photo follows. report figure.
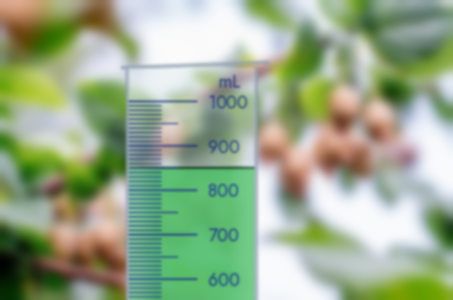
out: 850 mL
